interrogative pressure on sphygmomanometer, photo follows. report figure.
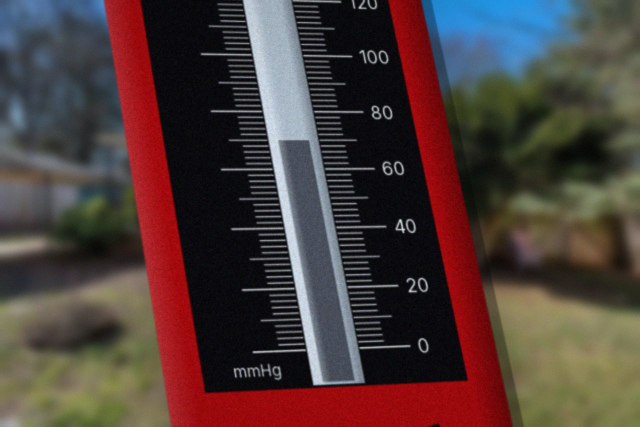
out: 70 mmHg
